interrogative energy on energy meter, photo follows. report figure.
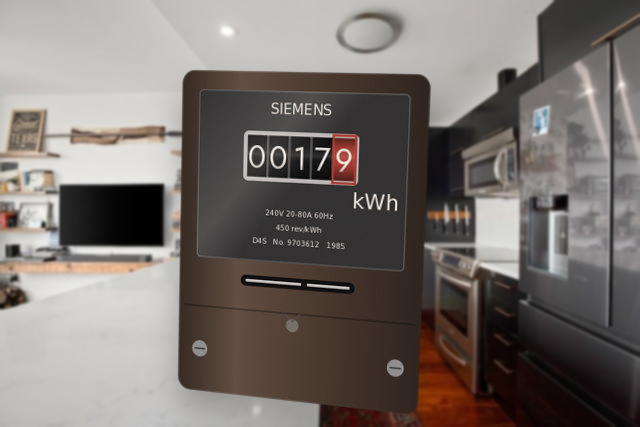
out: 17.9 kWh
